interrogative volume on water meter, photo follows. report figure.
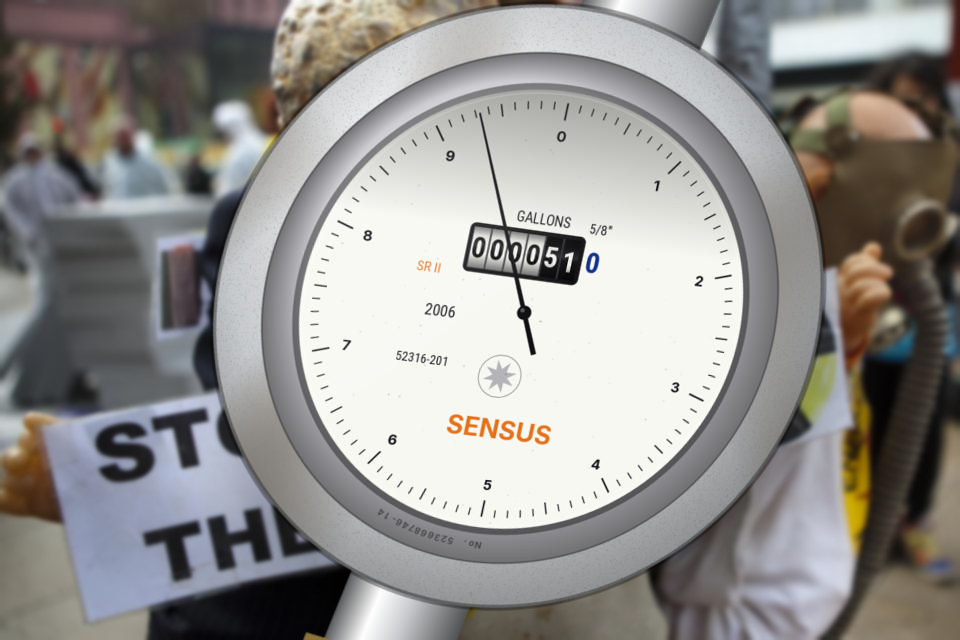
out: 509.3 gal
